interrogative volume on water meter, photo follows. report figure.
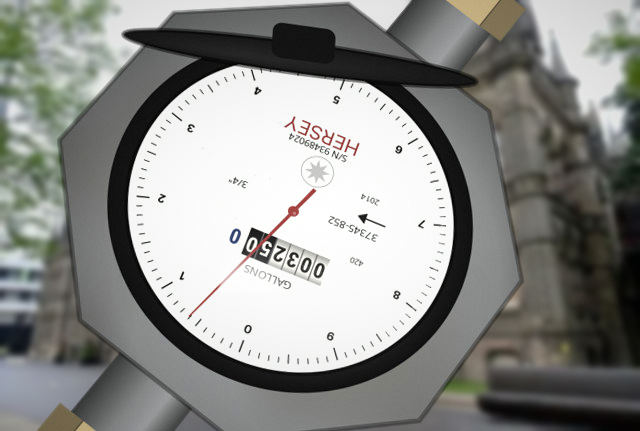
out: 32500.6 gal
